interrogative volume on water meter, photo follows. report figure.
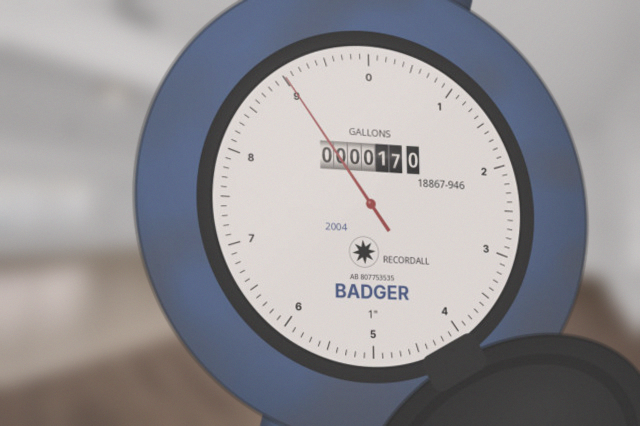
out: 169.0 gal
